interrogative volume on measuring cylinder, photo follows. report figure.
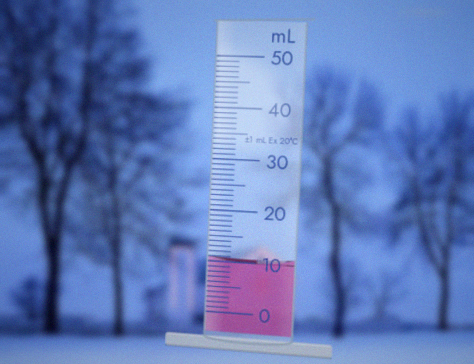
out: 10 mL
